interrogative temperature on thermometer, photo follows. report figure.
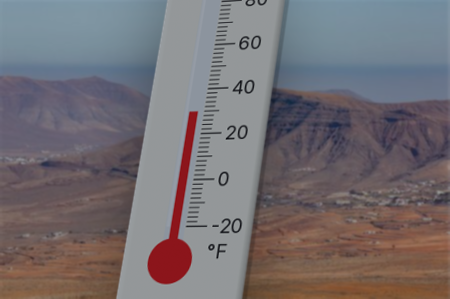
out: 30 °F
